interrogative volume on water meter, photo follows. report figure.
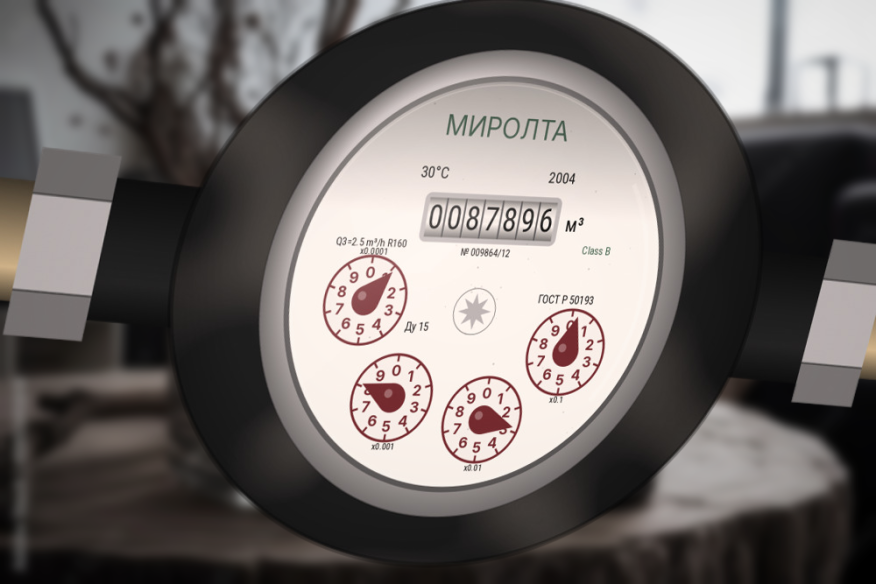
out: 87896.0281 m³
